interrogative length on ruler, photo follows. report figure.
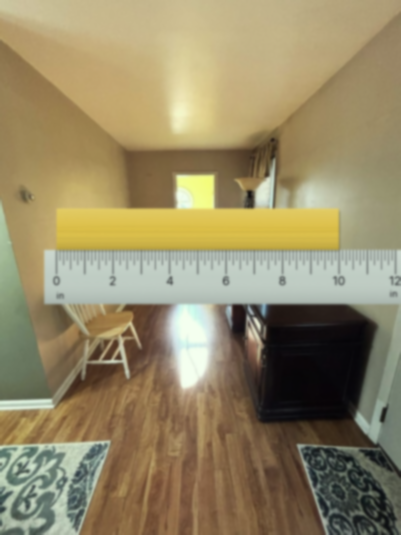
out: 10 in
